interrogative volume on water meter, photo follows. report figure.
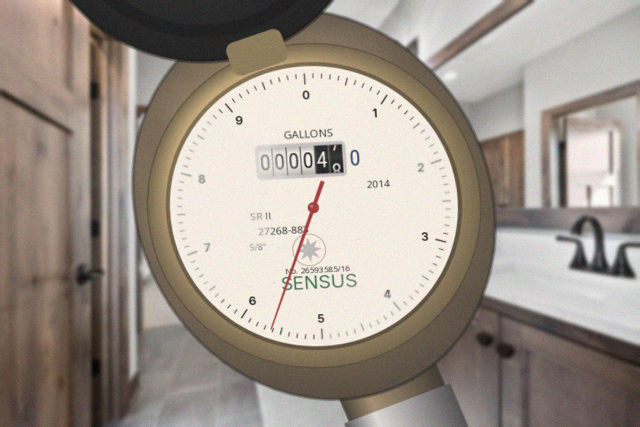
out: 475.6 gal
